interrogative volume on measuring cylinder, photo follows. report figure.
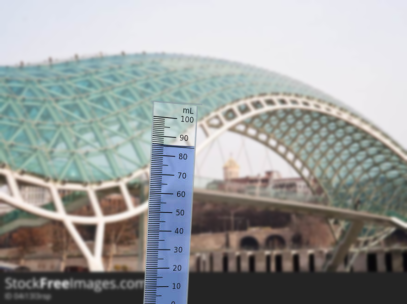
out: 85 mL
